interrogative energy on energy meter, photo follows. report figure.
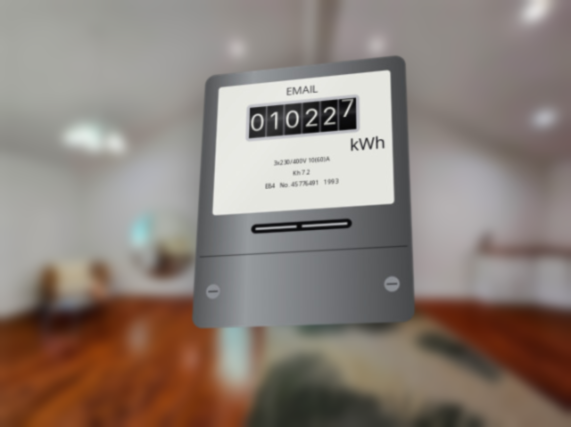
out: 10227 kWh
